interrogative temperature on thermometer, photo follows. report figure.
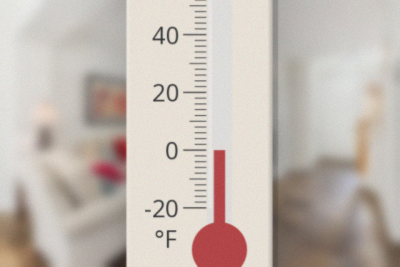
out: 0 °F
